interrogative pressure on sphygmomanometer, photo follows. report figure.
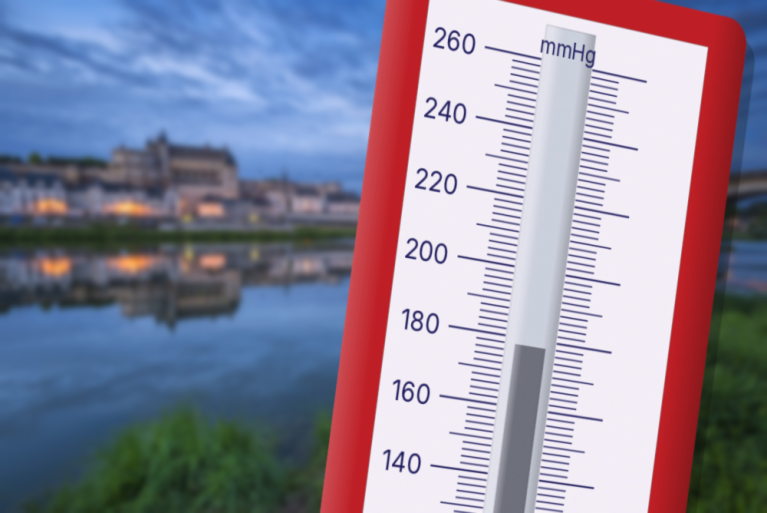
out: 178 mmHg
